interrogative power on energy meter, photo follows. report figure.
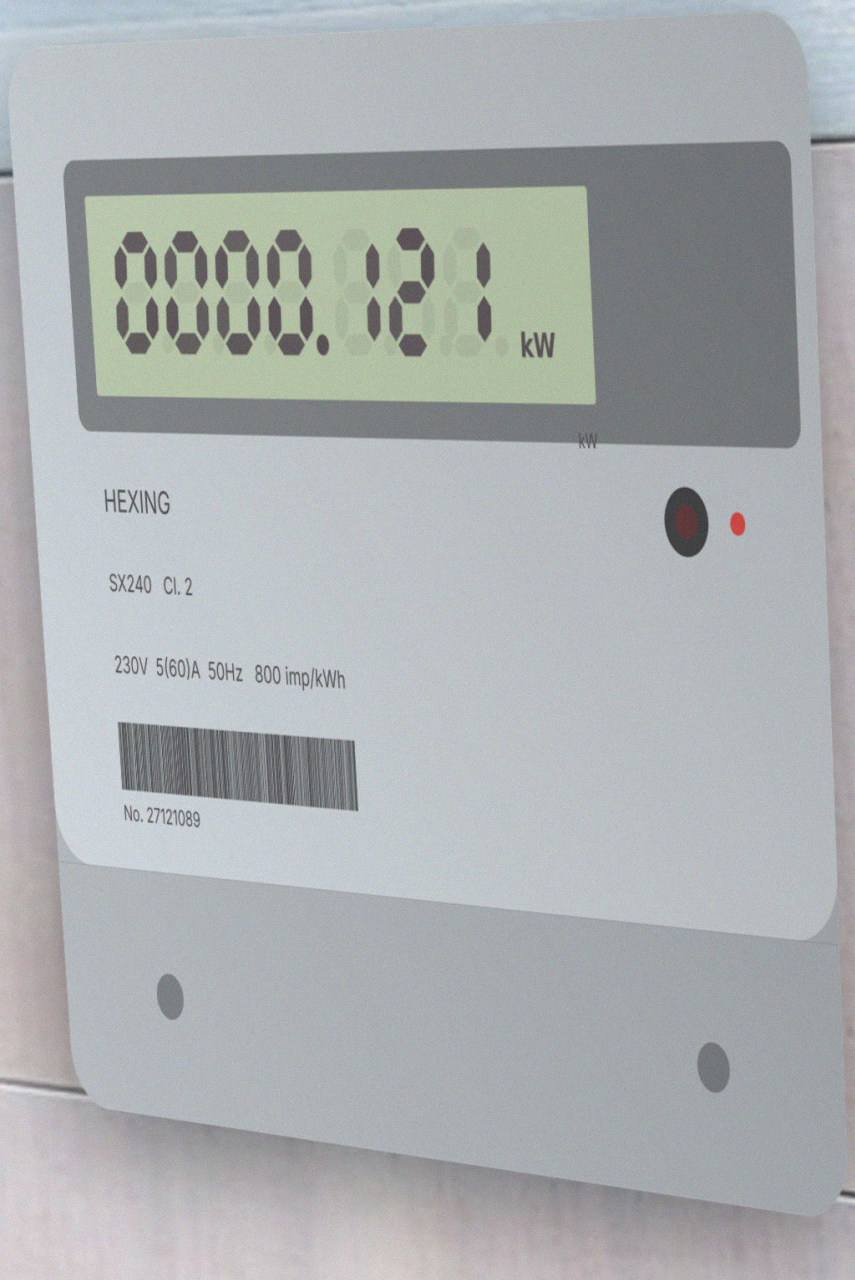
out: 0.121 kW
